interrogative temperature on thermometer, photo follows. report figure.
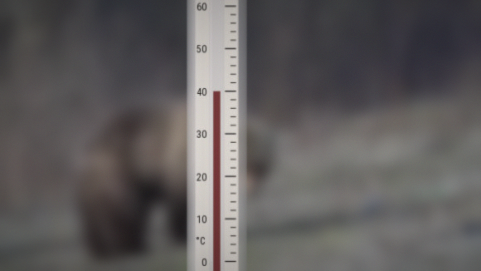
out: 40 °C
